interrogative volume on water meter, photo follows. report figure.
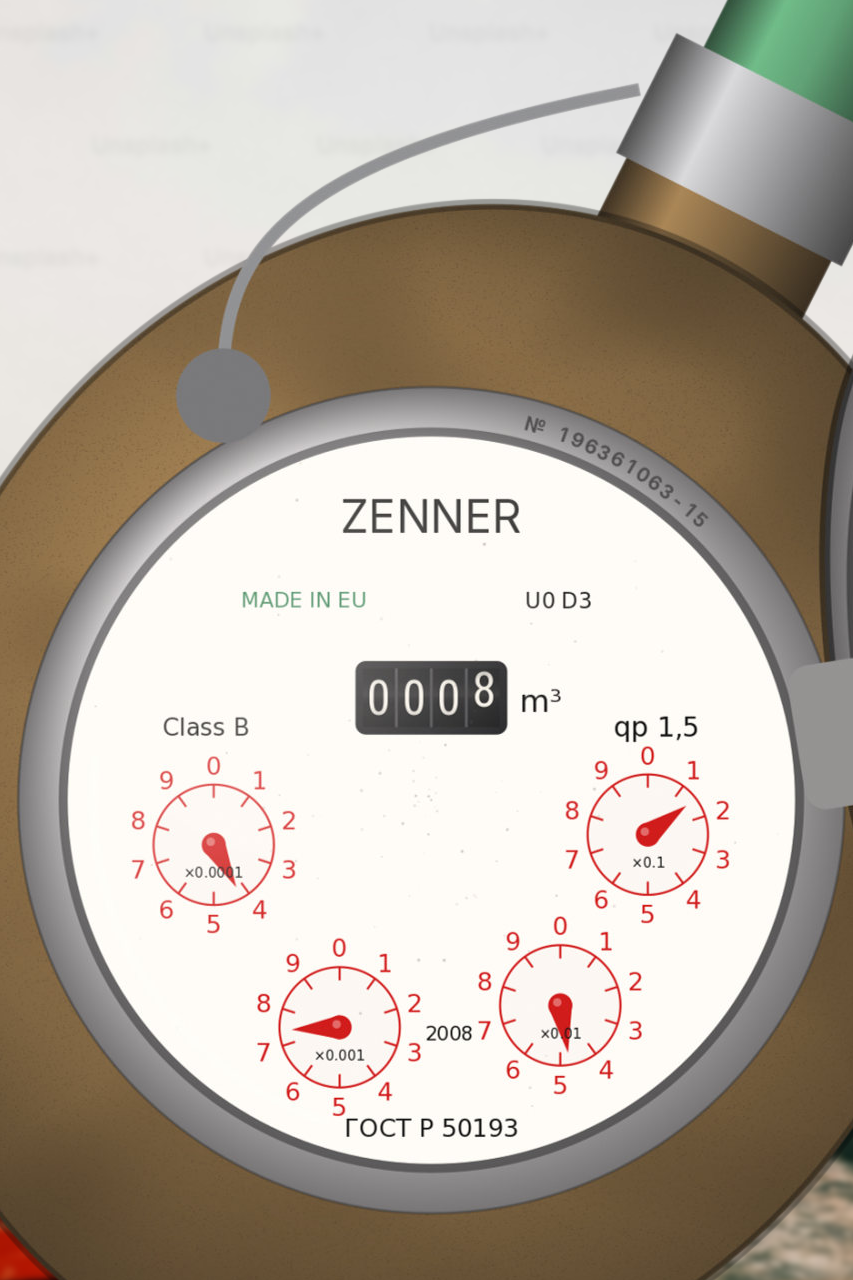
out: 8.1474 m³
